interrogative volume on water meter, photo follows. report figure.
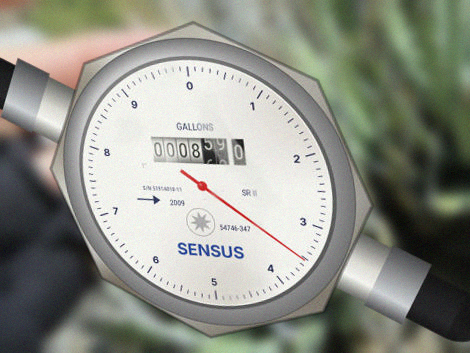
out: 8593.5 gal
